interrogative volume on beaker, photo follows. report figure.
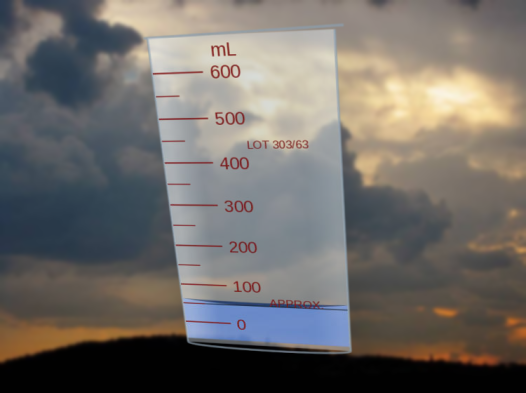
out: 50 mL
